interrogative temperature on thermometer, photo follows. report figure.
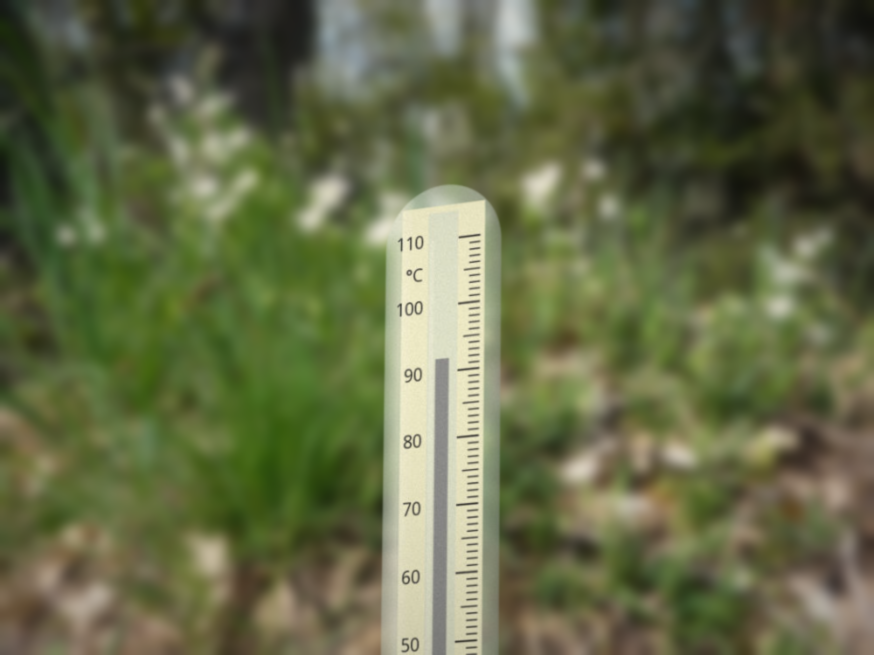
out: 92 °C
